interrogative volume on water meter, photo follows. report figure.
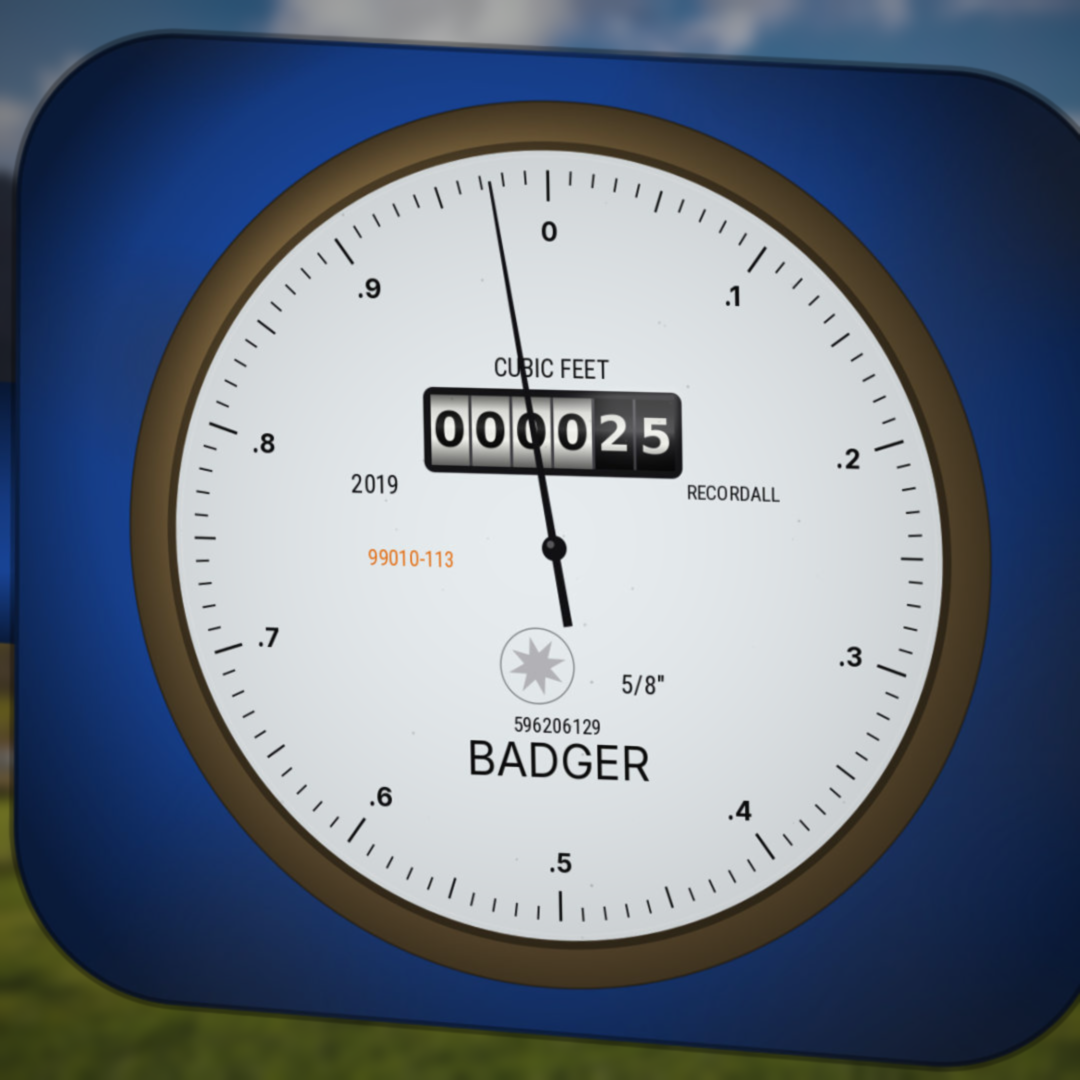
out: 24.97 ft³
